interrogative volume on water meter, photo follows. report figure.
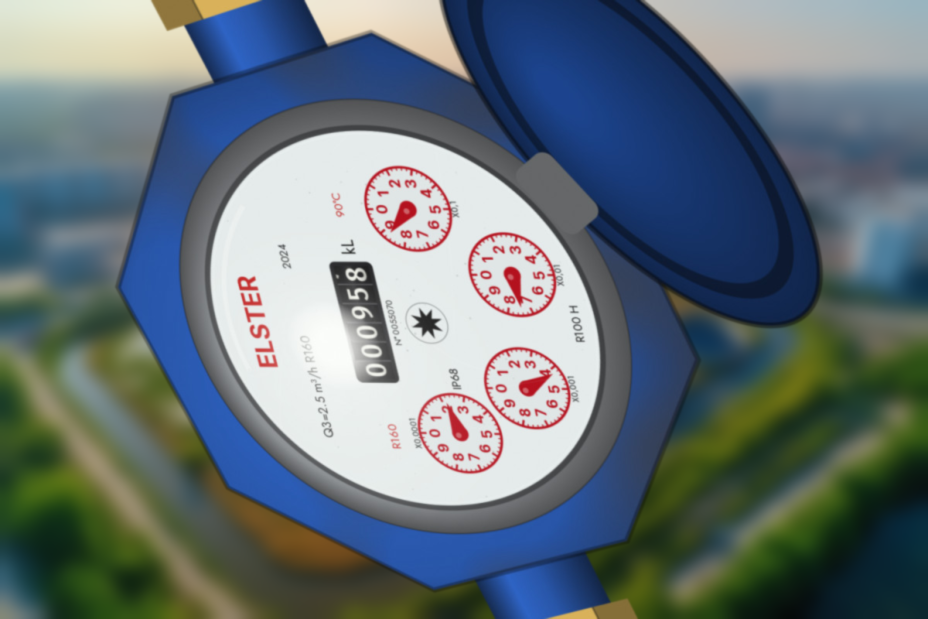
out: 957.8742 kL
